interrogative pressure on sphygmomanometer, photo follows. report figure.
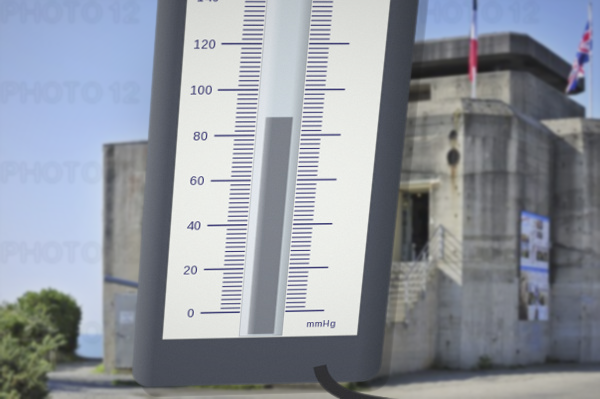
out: 88 mmHg
